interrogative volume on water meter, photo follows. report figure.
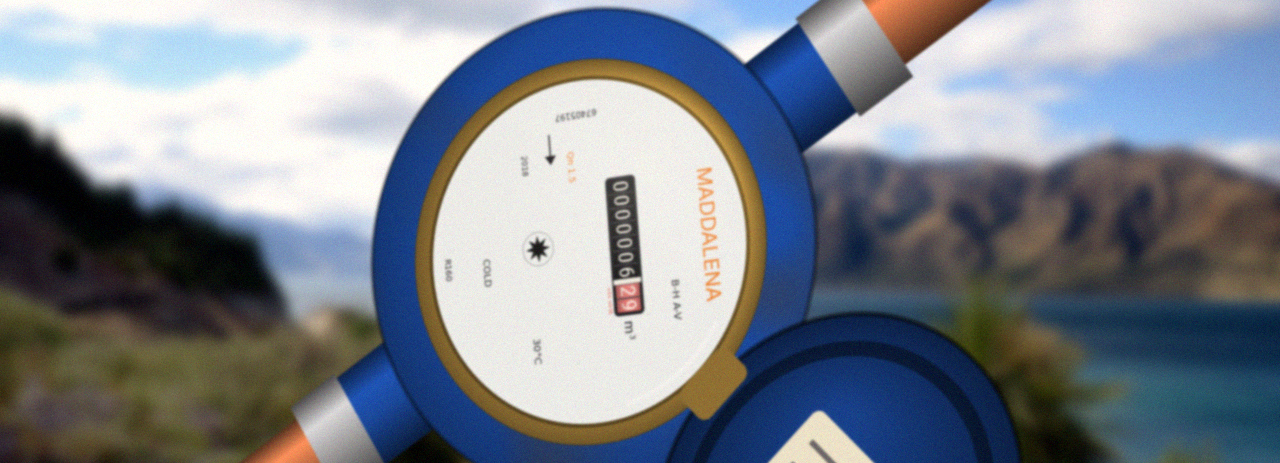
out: 6.29 m³
